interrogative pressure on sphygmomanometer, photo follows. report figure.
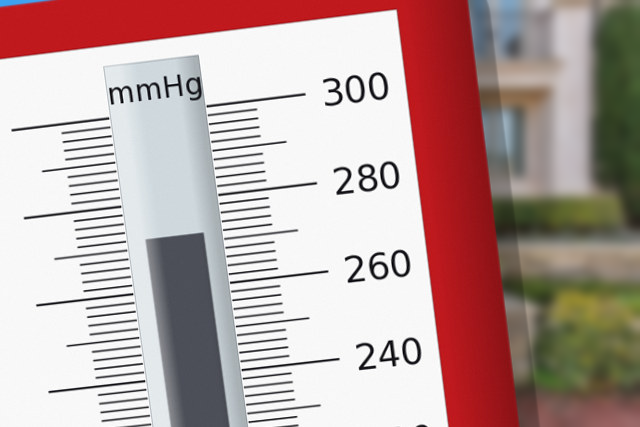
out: 272 mmHg
